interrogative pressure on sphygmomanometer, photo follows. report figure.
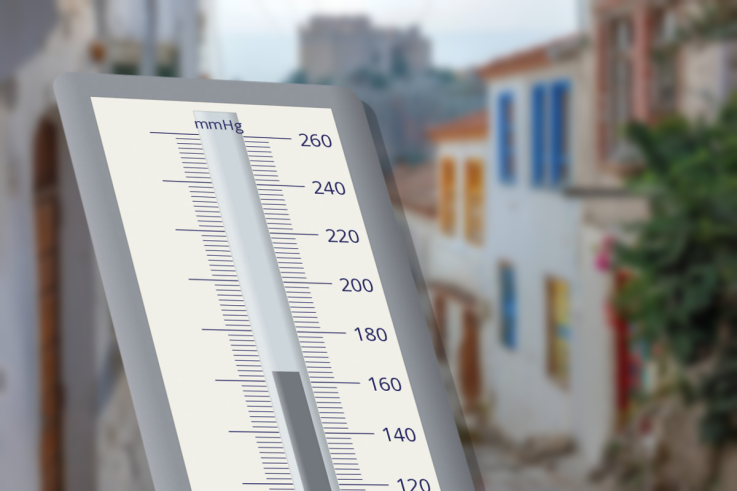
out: 164 mmHg
